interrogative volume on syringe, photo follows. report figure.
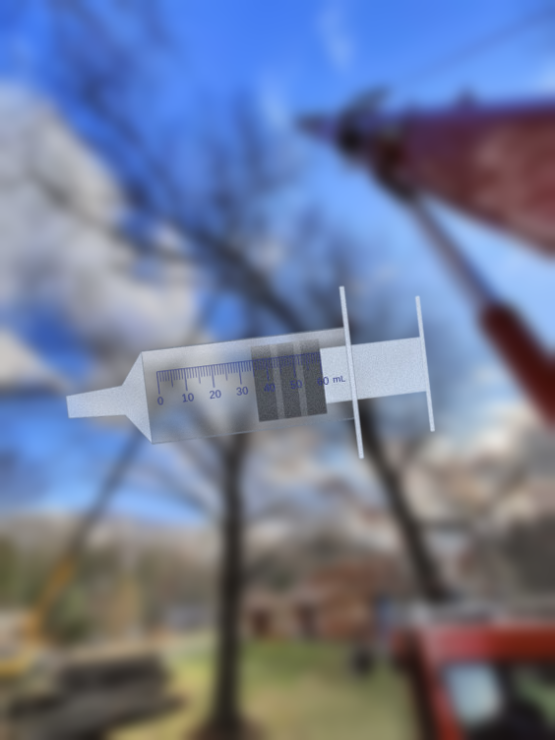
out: 35 mL
